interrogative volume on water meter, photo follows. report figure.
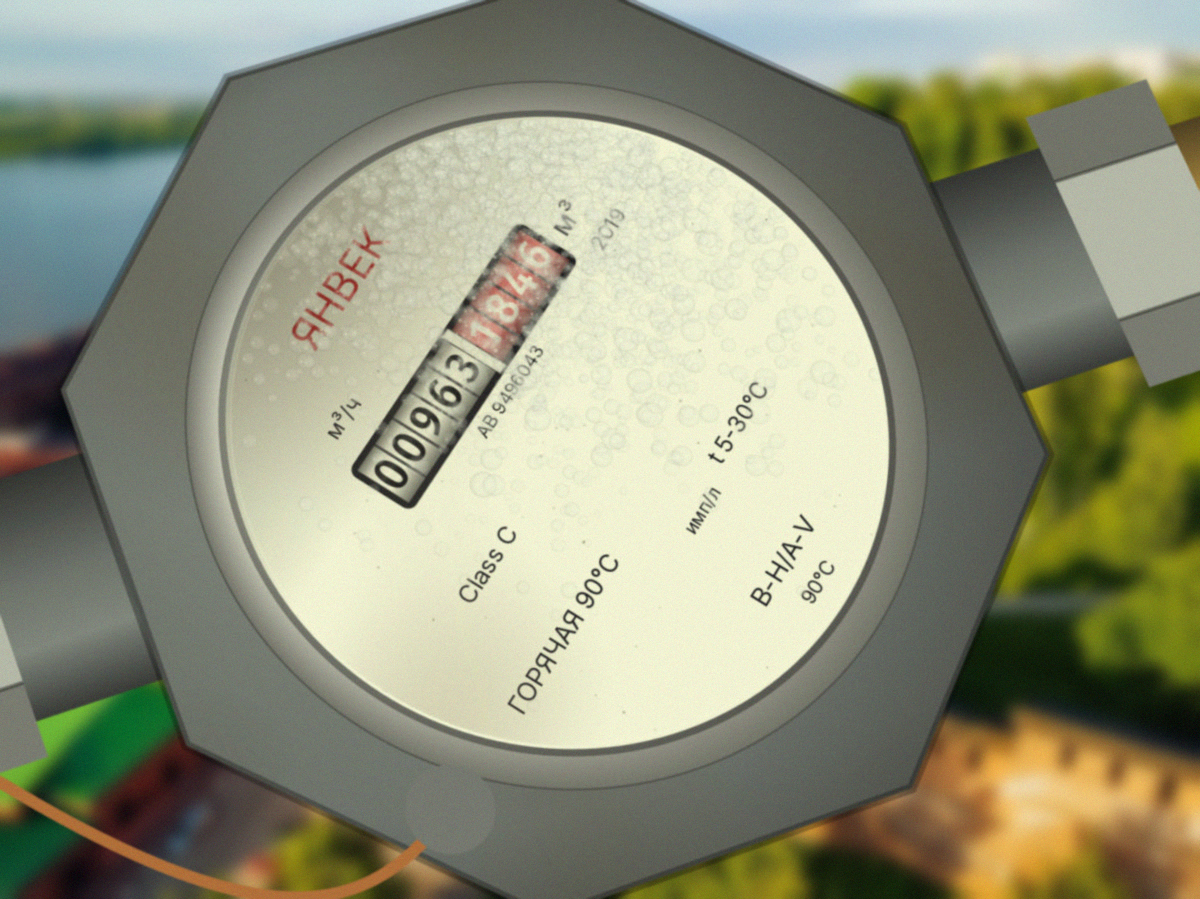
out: 963.1846 m³
